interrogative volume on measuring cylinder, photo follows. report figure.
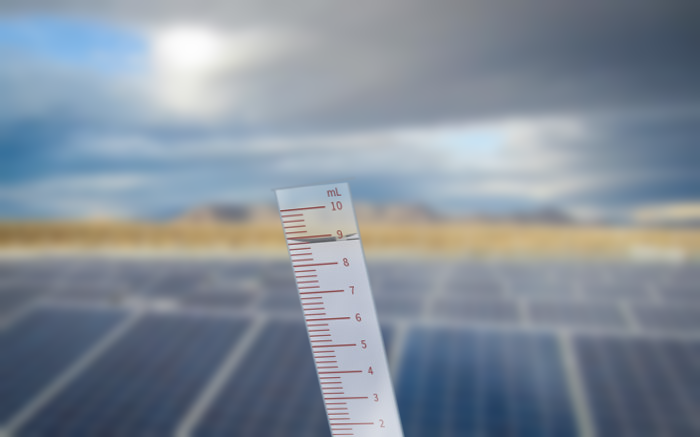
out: 8.8 mL
